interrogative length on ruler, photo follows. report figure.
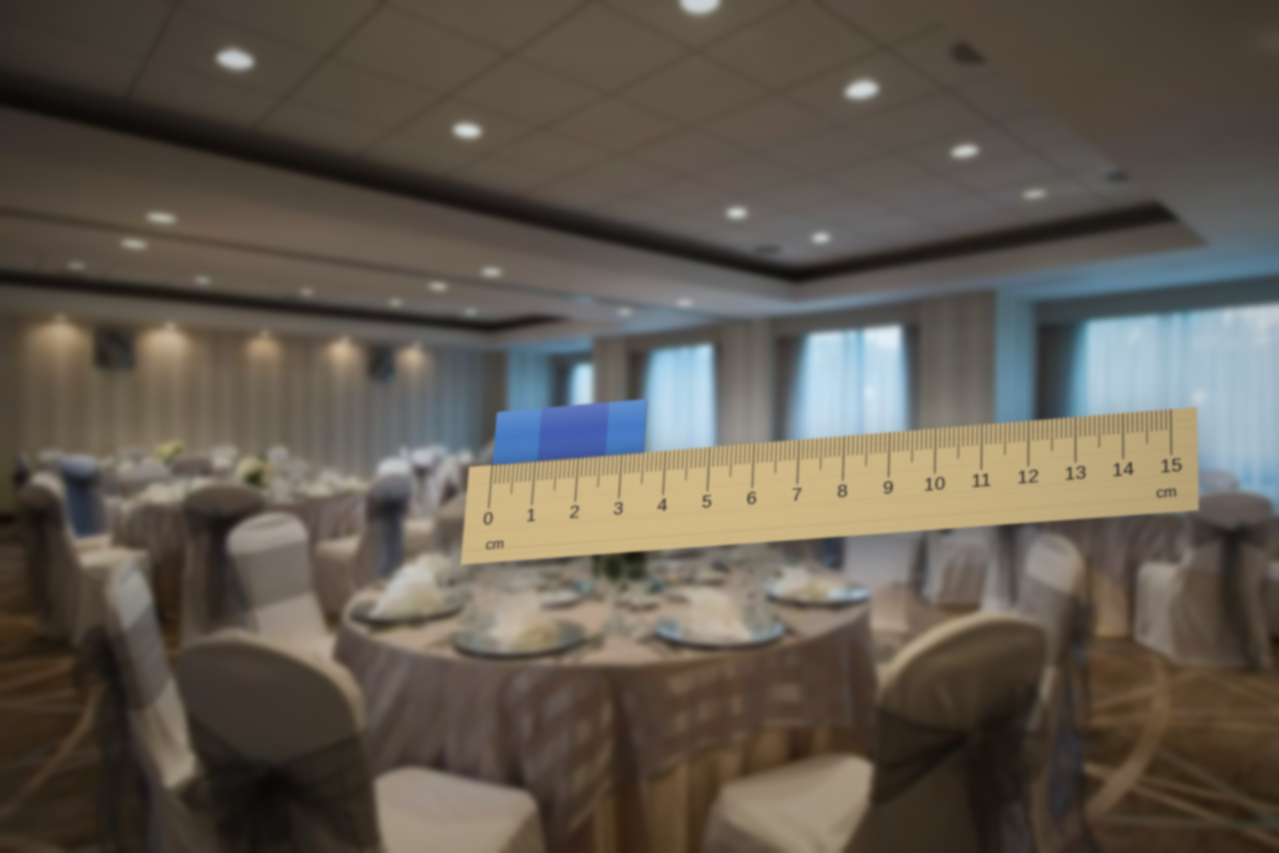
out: 3.5 cm
